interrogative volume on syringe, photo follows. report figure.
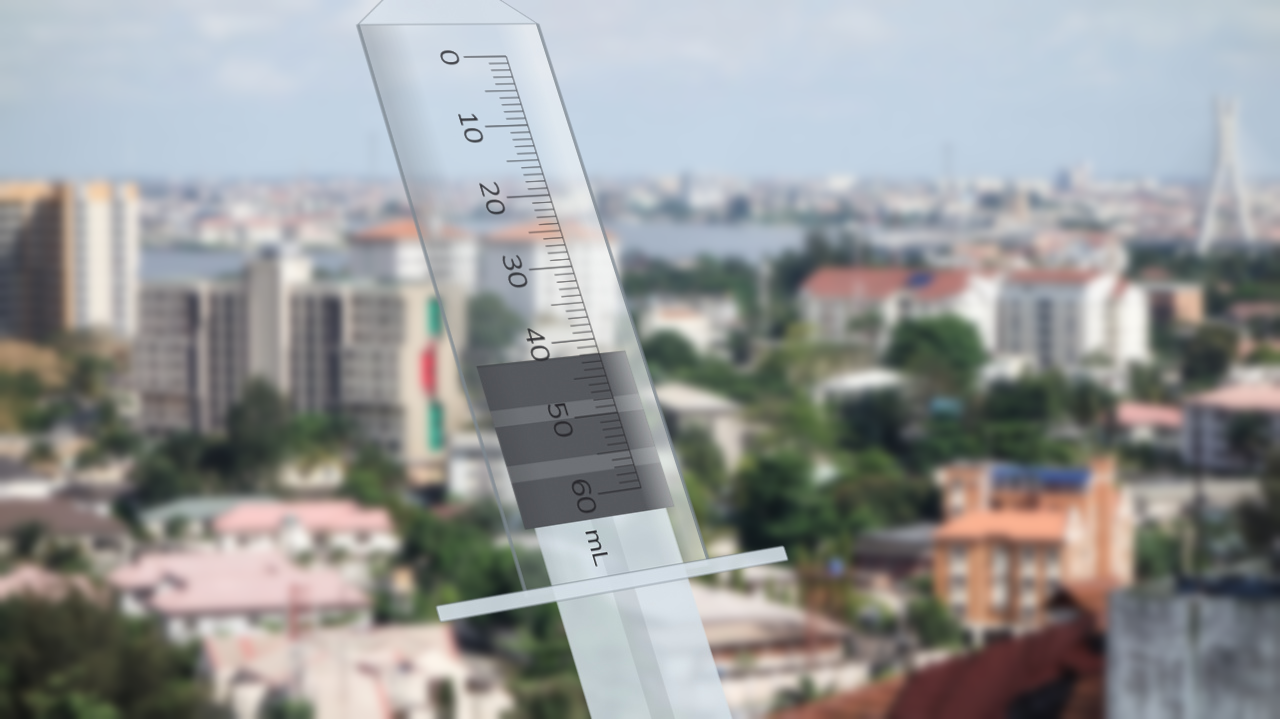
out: 42 mL
